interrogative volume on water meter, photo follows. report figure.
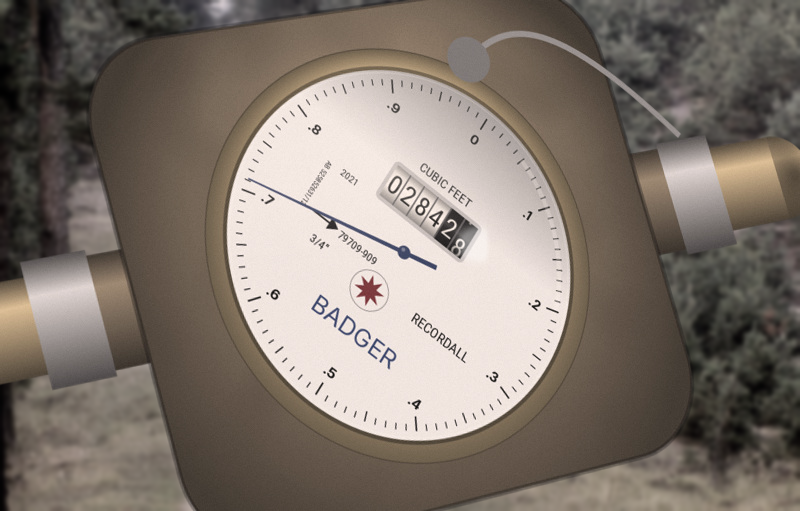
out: 28427.71 ft³
